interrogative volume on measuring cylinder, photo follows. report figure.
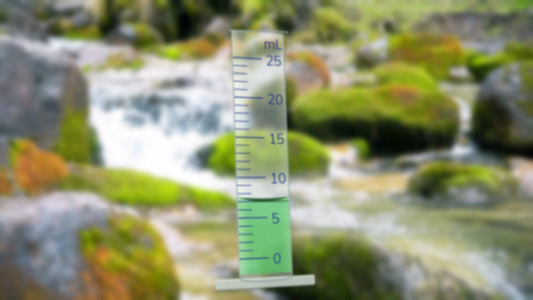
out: 7 mL
